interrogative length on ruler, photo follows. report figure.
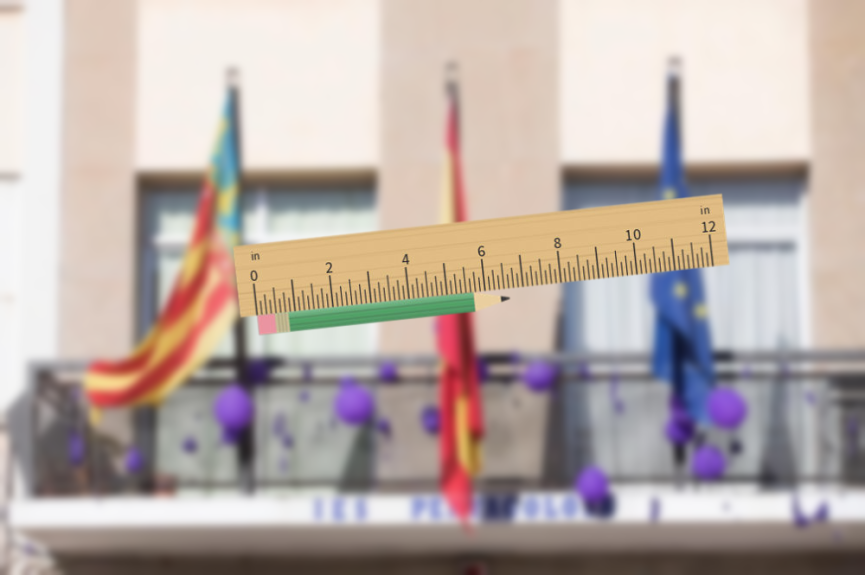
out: 6.625 in
